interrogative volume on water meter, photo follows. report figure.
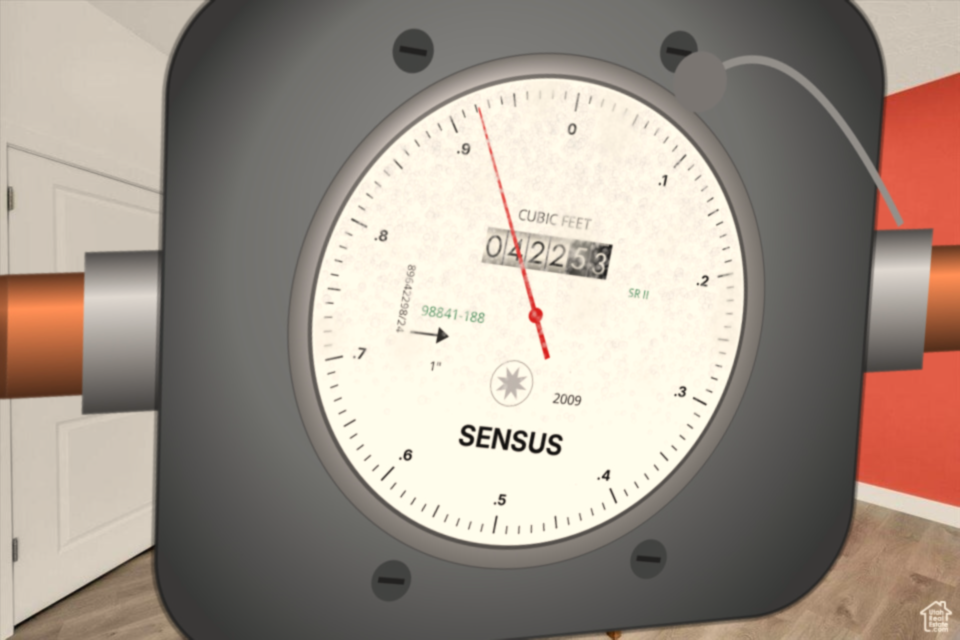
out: 42252.92 ft³
